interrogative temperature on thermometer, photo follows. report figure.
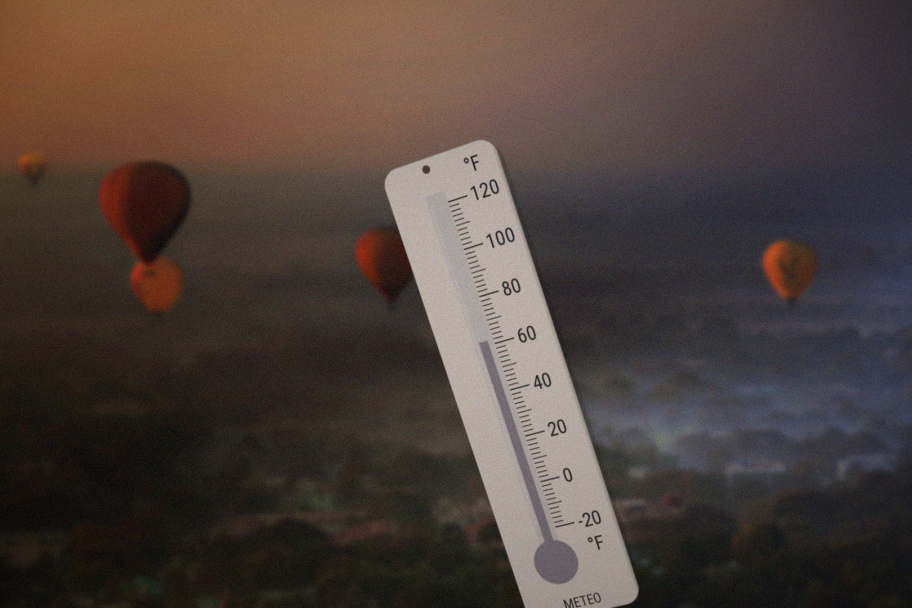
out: 62 °F
